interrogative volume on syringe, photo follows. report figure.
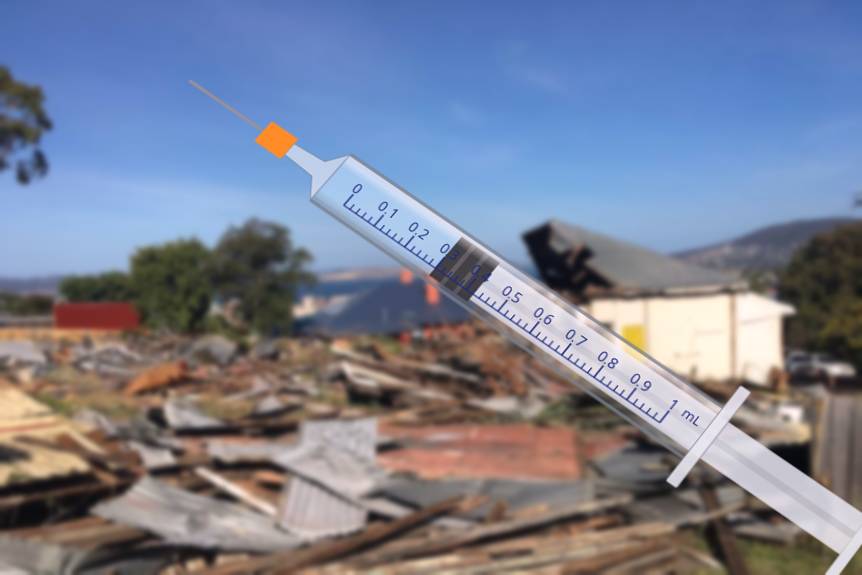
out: 0.3 mL
